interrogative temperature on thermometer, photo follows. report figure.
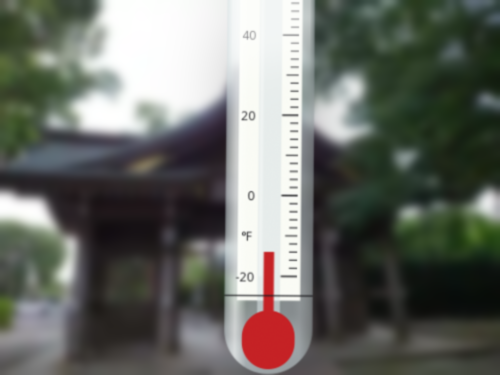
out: -14 °F
